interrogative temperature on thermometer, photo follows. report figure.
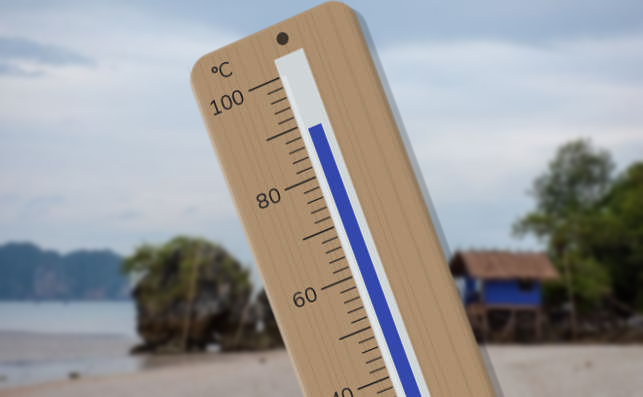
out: 89 °C
